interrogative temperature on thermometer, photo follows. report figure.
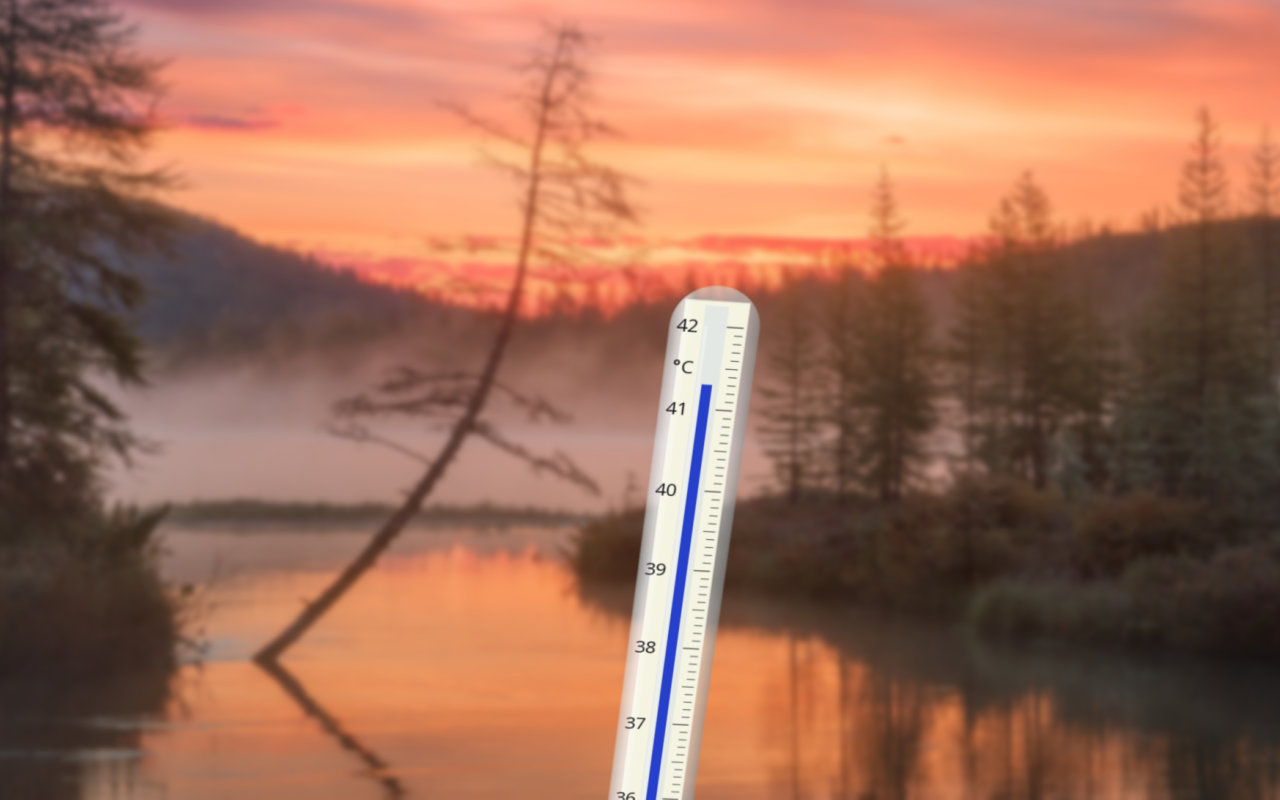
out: 41.3 °C
